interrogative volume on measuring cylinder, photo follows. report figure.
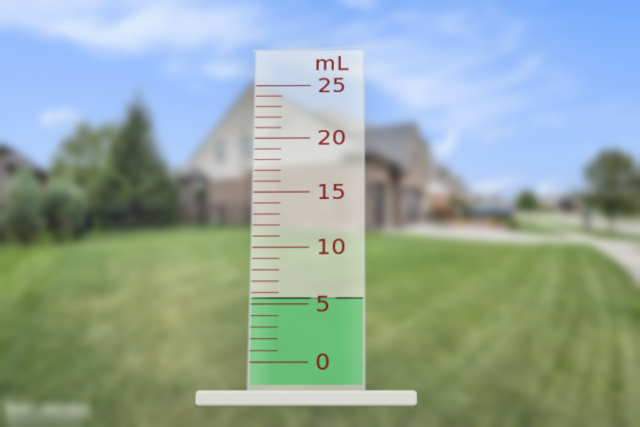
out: 5.5 mL
